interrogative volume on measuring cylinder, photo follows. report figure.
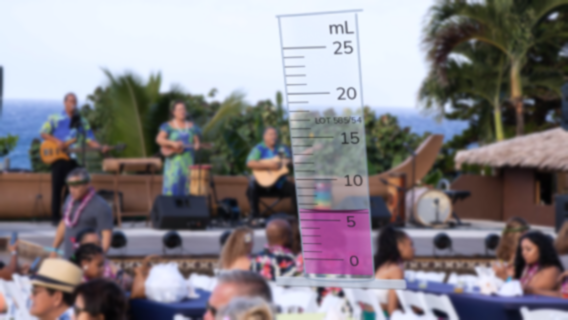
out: 6 mL
